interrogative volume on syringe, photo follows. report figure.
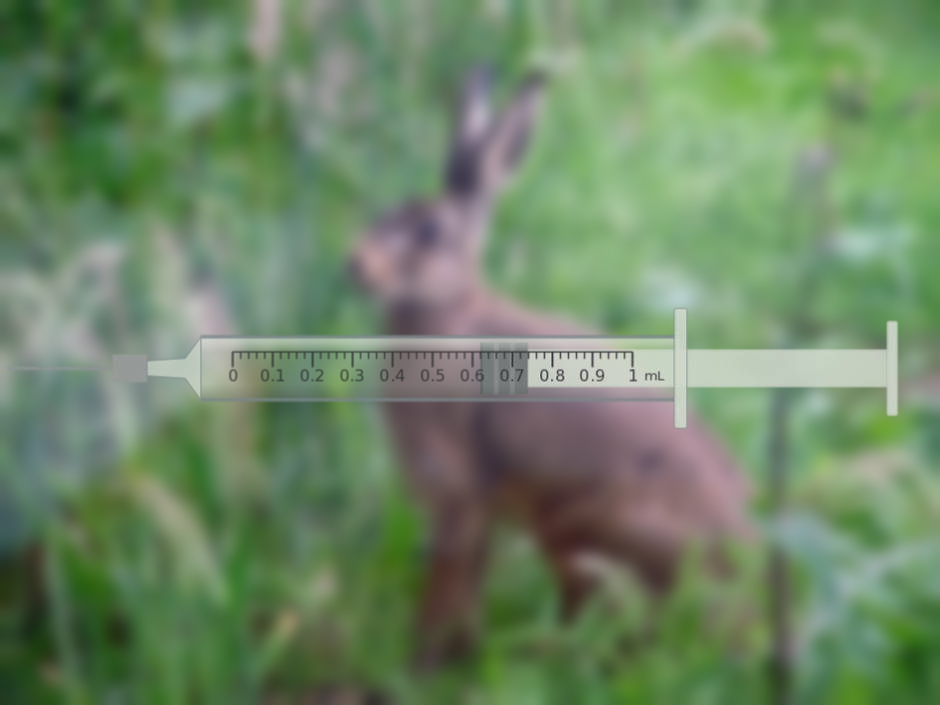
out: 0.62 mL
